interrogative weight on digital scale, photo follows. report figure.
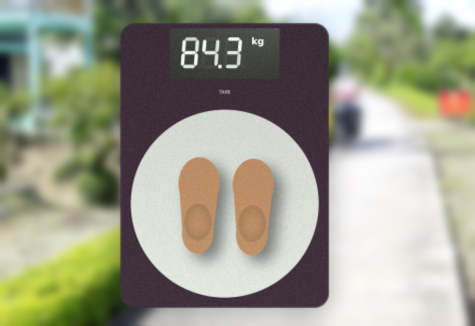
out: 84.3 kg
